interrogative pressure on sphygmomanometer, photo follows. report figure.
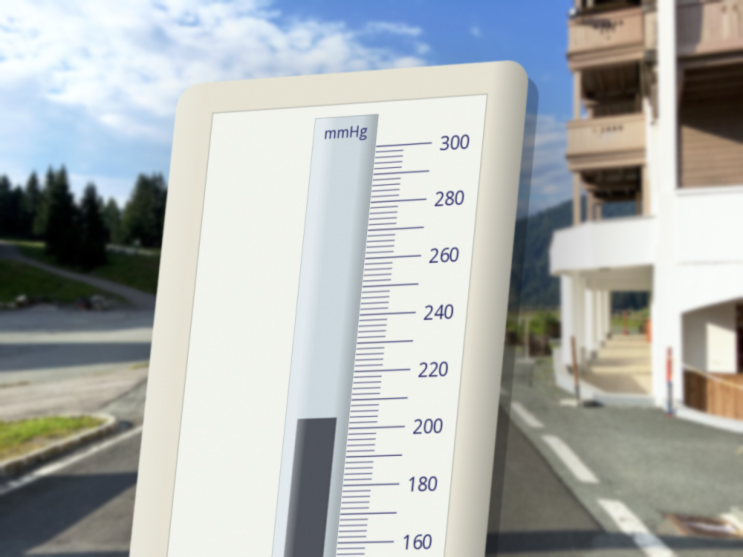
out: 204 mmHg
